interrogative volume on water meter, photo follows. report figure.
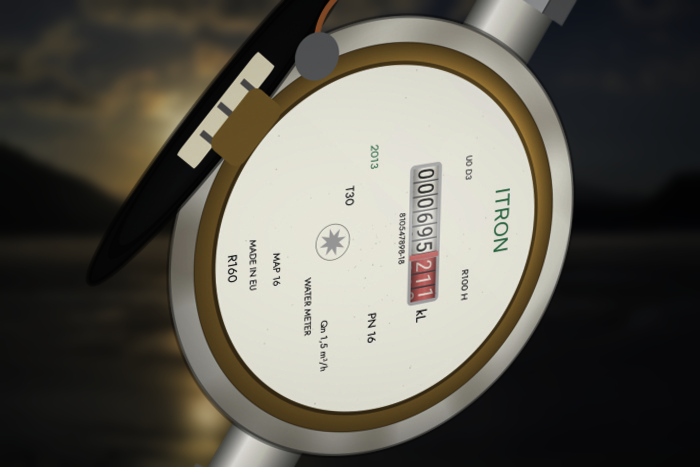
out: 695.211 kL
